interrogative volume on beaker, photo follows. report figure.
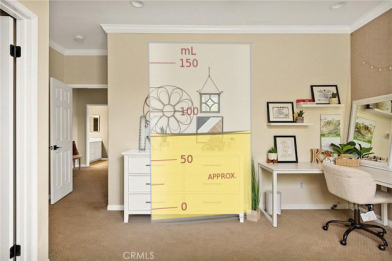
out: 75 mL
